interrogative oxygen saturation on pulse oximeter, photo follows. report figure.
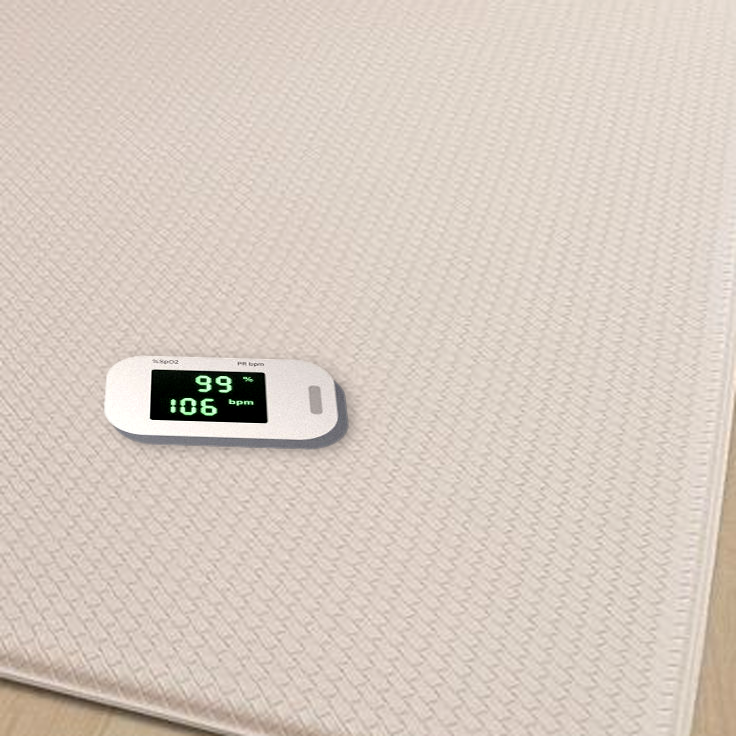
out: 99 %
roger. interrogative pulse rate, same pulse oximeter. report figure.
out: 106 bpm
